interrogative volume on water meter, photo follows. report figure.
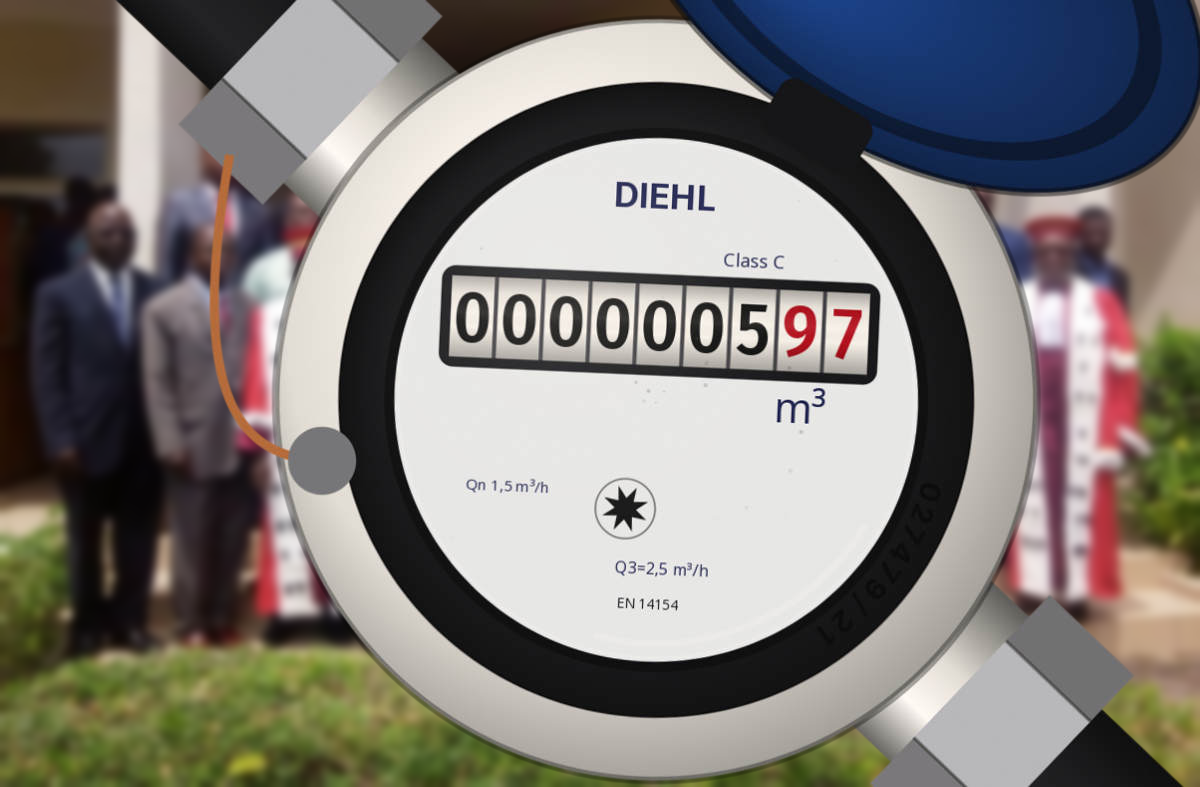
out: 5.97 m³
